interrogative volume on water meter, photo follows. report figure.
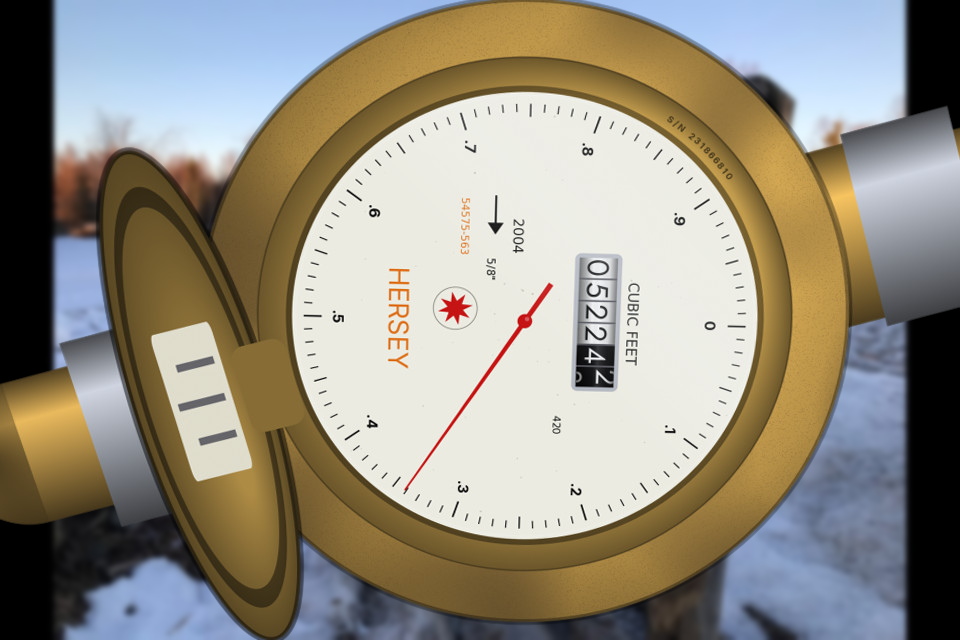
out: 52242.34 ft³
